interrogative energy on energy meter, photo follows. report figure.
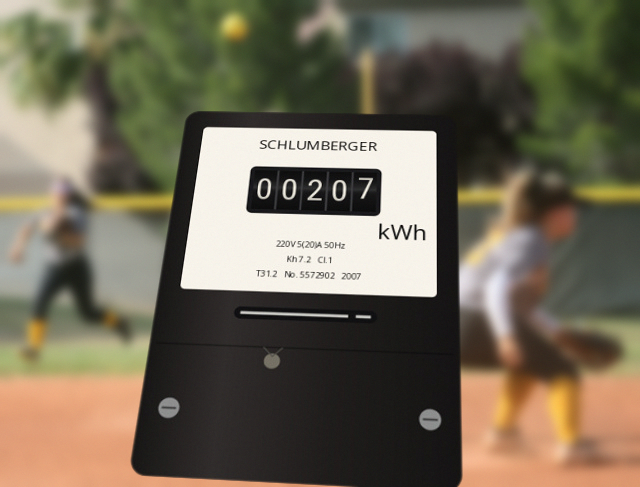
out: 207 kWh
